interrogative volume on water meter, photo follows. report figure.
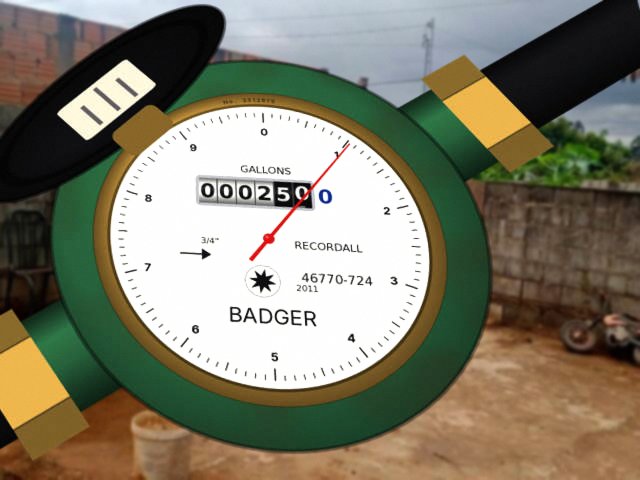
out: 2501.0 gal
